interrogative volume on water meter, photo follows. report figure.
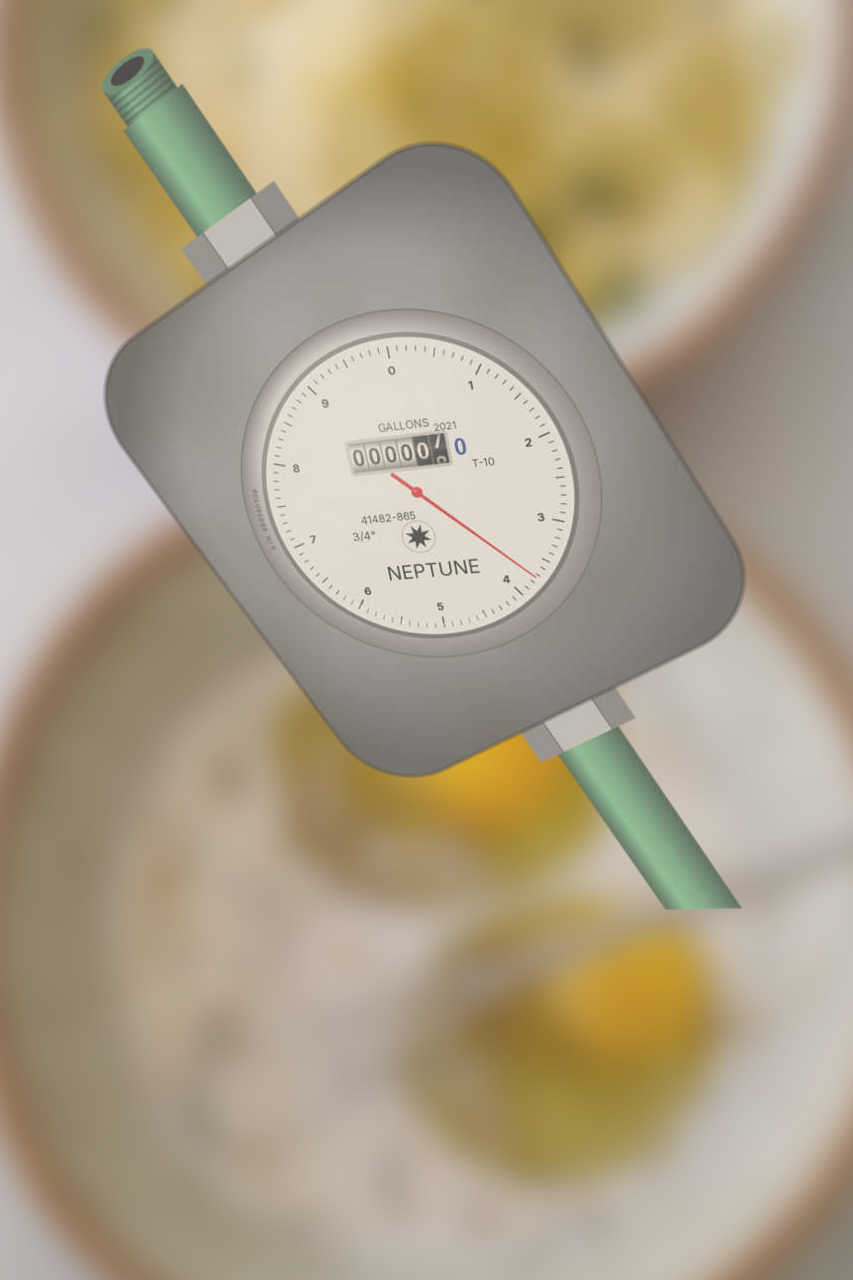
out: 73.7 gal
